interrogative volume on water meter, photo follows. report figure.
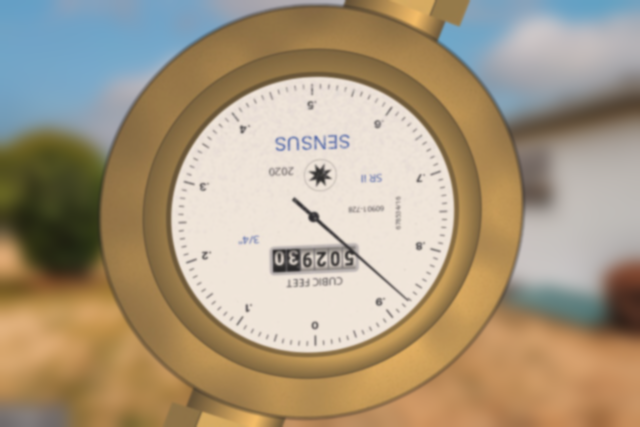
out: 502929.87 ft³
